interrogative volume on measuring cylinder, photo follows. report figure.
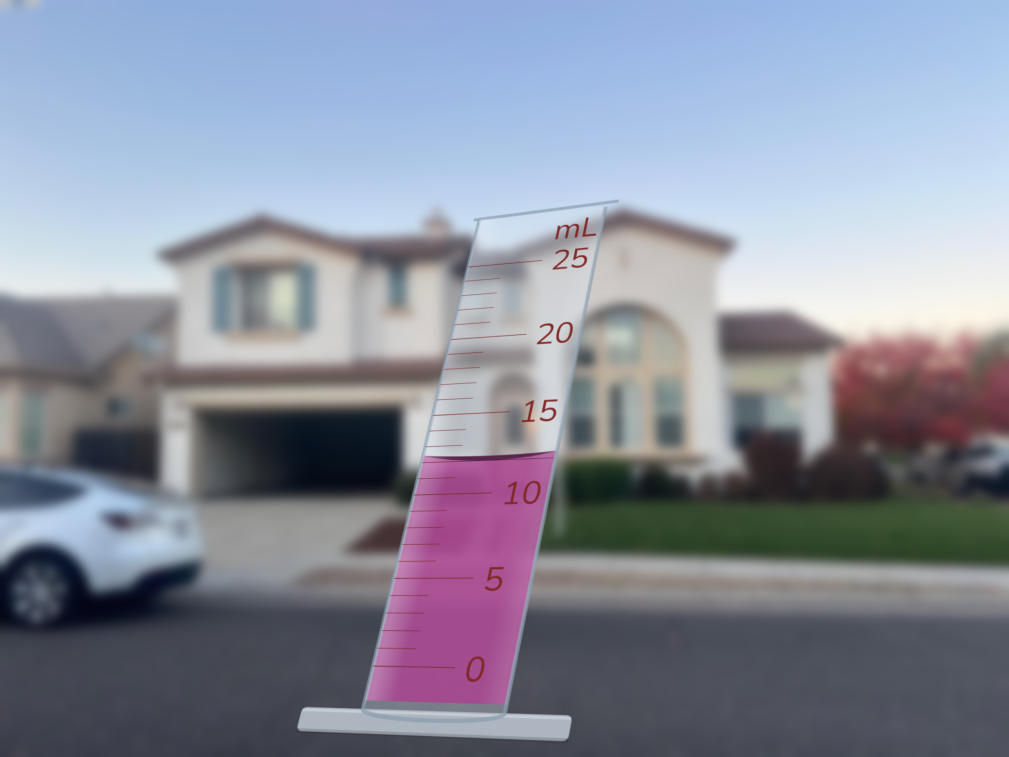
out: 12 mL
